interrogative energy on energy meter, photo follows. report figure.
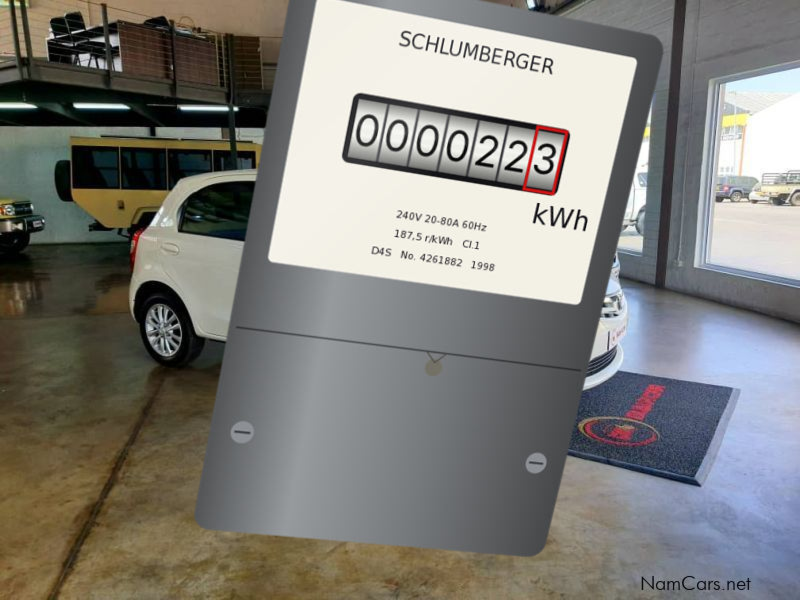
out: 22.3 kWh
